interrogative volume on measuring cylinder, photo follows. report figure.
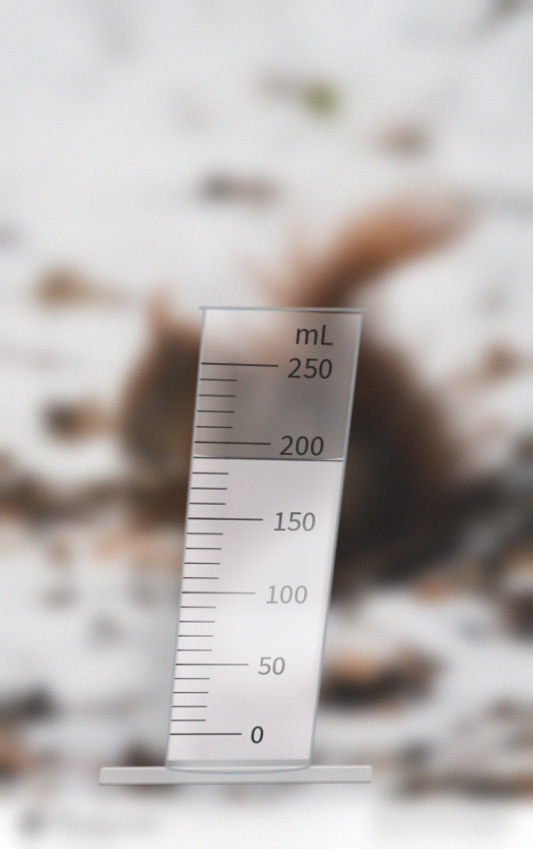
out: 190 mL
